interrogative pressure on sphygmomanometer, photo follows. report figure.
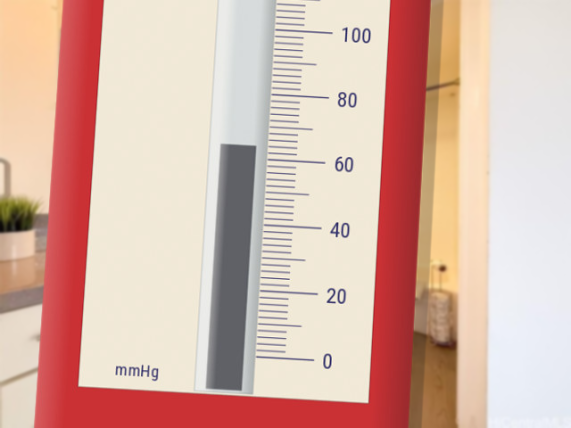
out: 64 mmHg
